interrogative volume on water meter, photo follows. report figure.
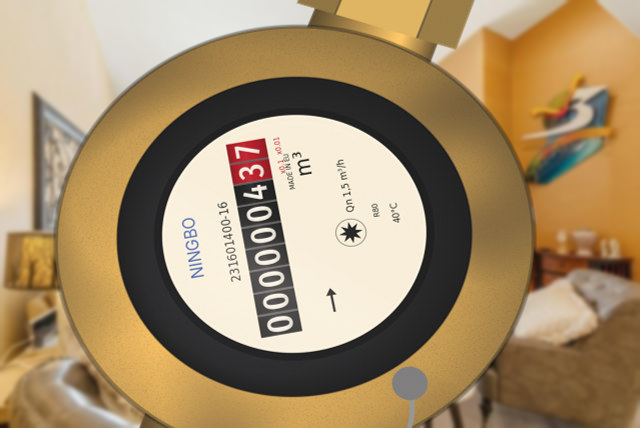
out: 4.37 m³
